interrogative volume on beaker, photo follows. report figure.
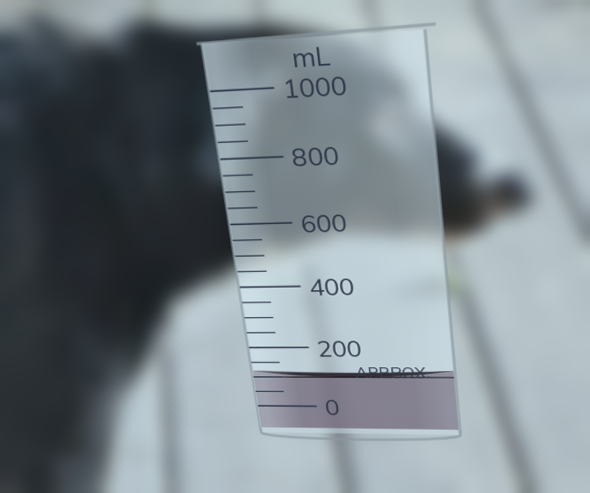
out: 100 mL
